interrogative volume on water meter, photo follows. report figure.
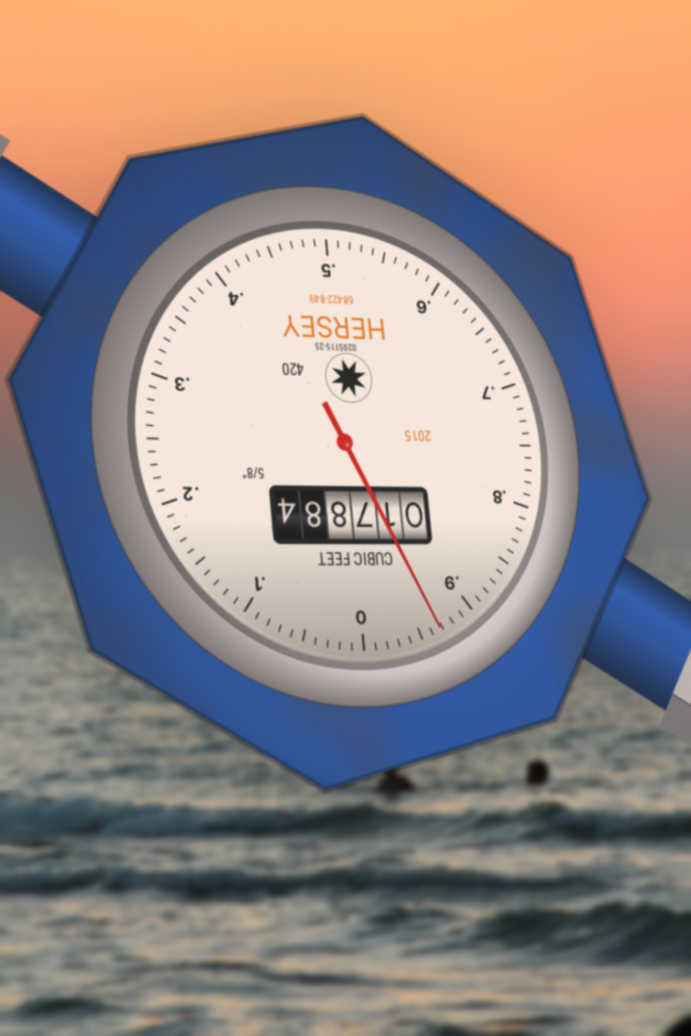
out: 17883.93 ft³
